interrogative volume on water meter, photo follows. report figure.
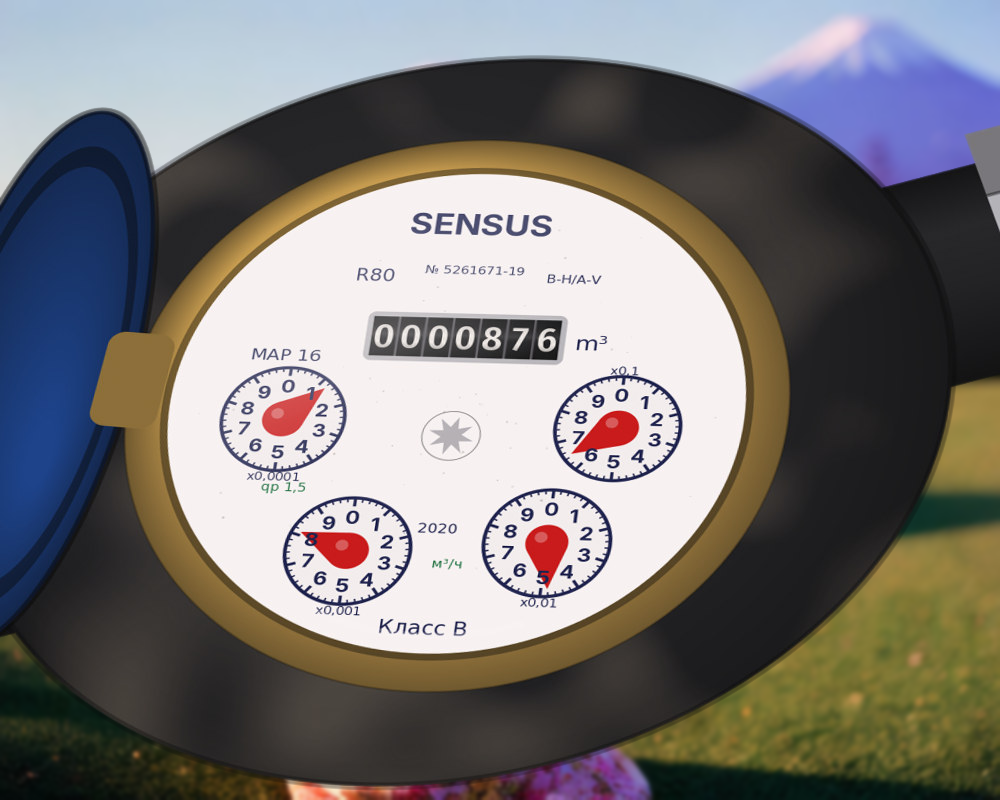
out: 876.6481 m³
